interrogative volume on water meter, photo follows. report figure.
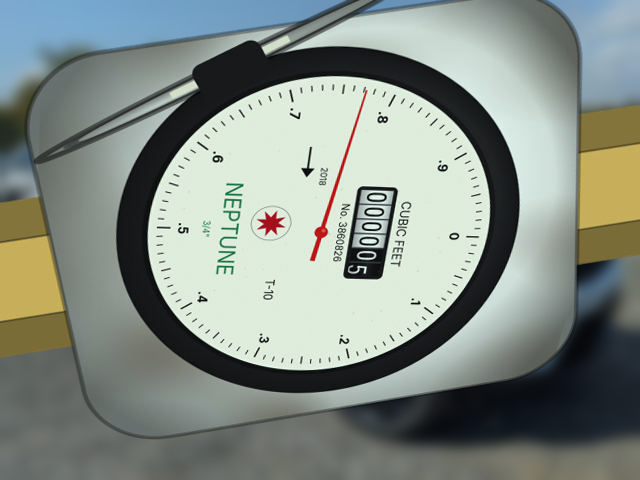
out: 4.77 ft³
